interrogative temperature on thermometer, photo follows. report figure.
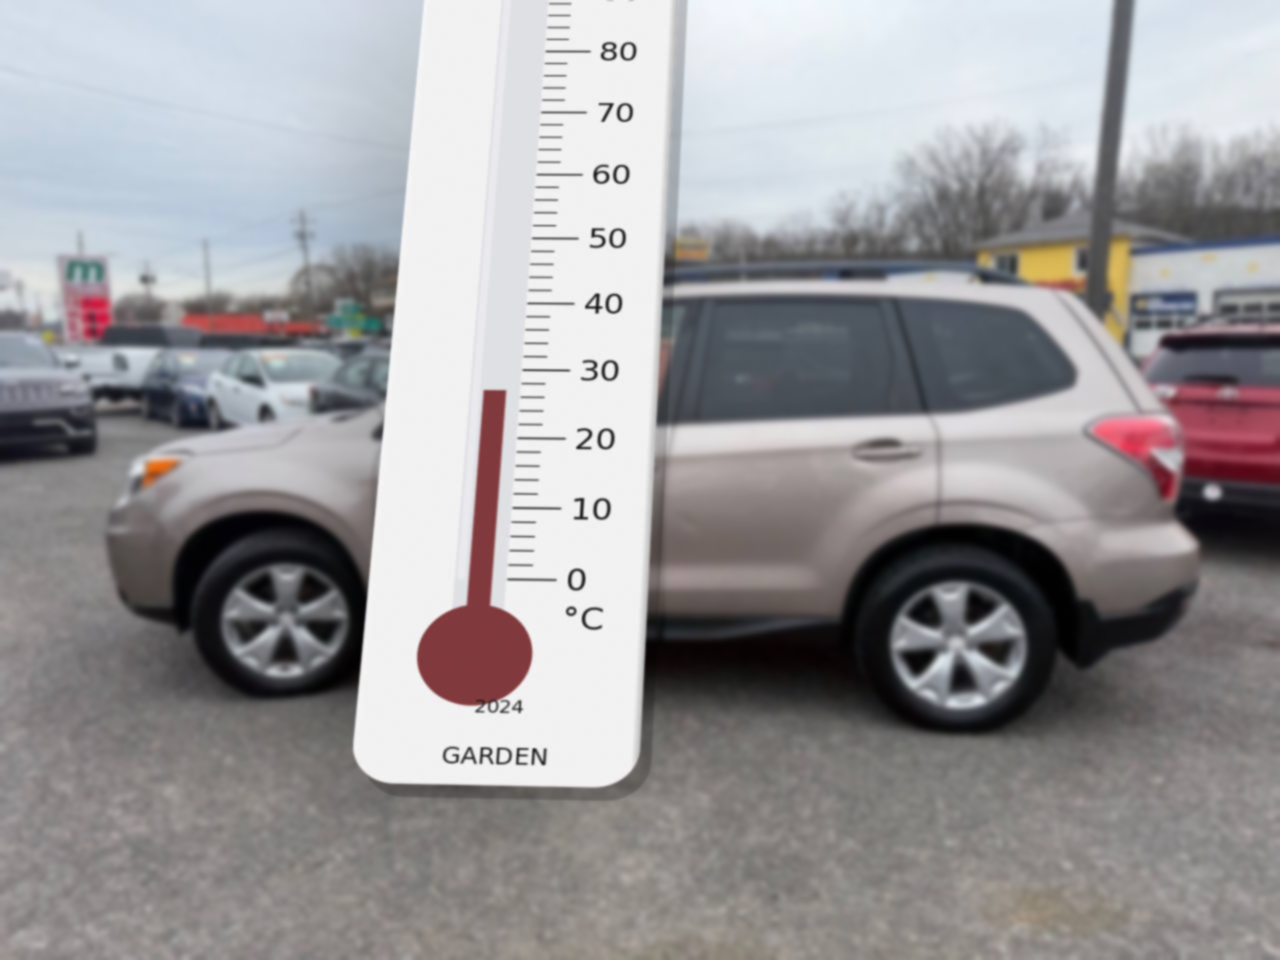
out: 27 °C
